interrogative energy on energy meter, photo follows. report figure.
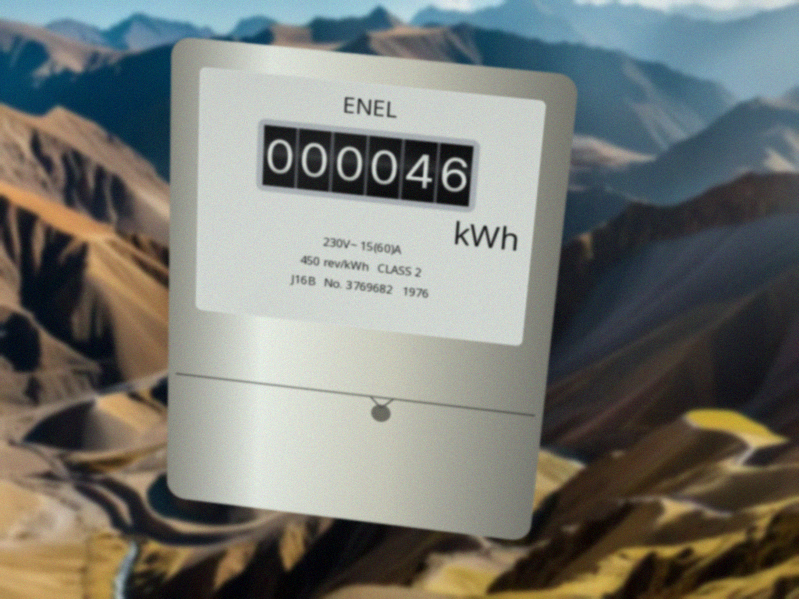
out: 46 kWh
